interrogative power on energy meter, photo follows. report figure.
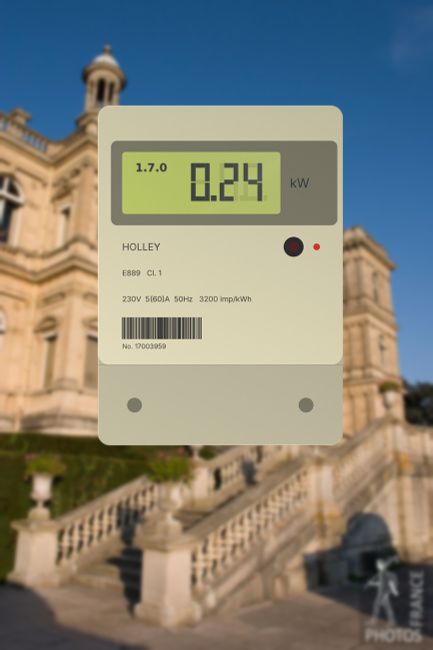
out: 0.24 kW
